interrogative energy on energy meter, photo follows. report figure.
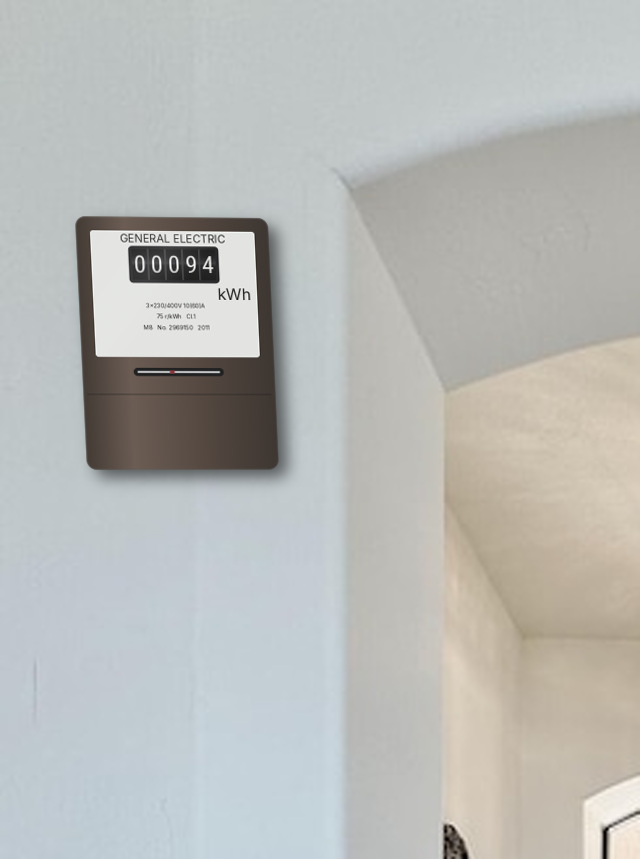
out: 94 kWh
